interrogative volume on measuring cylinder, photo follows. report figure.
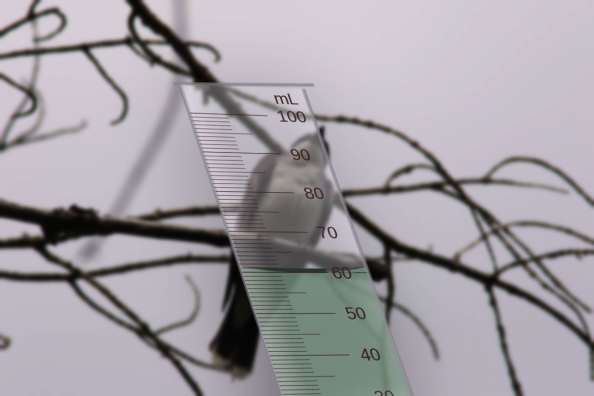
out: 60 mL
